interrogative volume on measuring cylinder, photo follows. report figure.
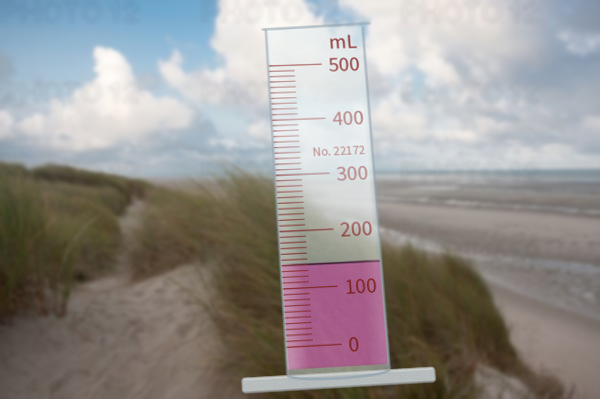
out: 140 mL
